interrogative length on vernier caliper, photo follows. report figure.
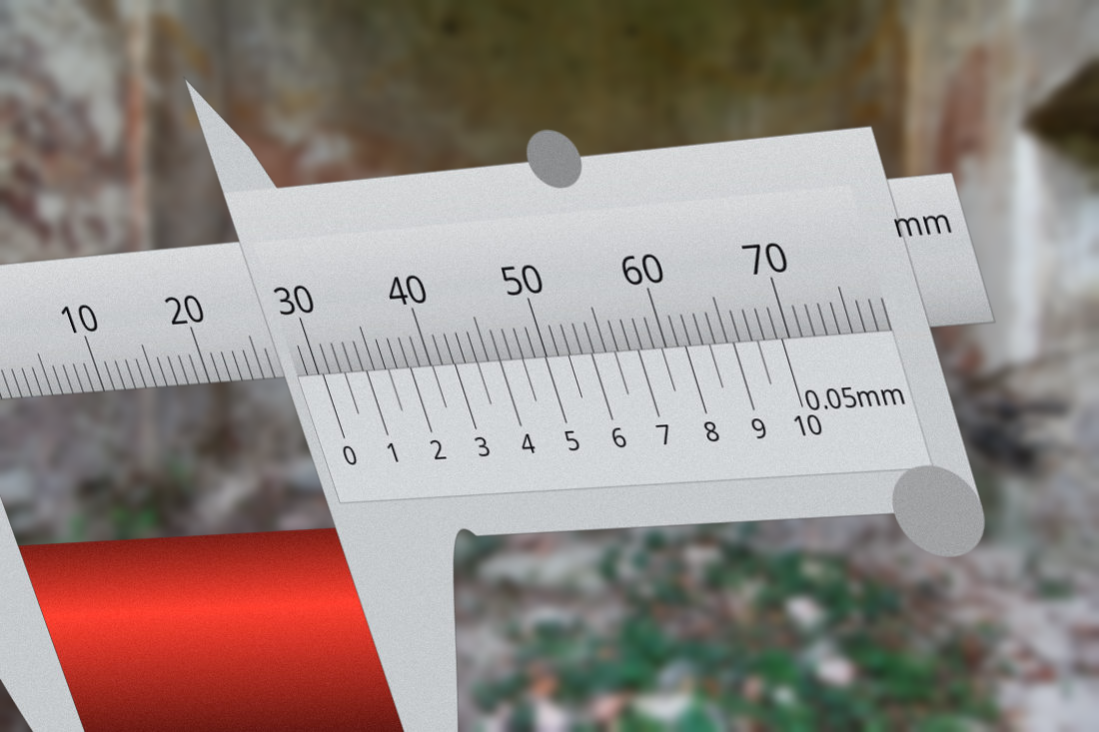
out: 30.4 mm
